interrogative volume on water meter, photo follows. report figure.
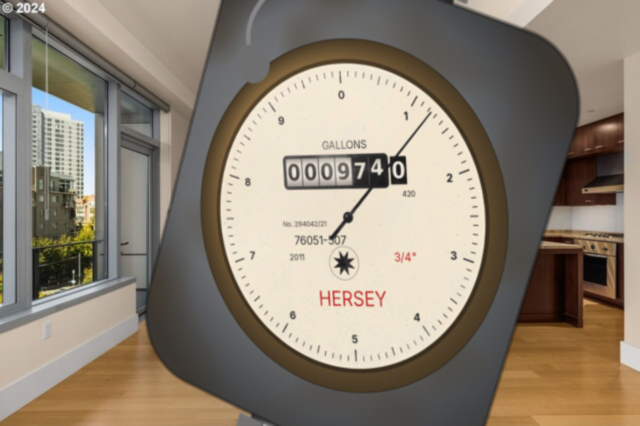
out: 9741.2 gal
